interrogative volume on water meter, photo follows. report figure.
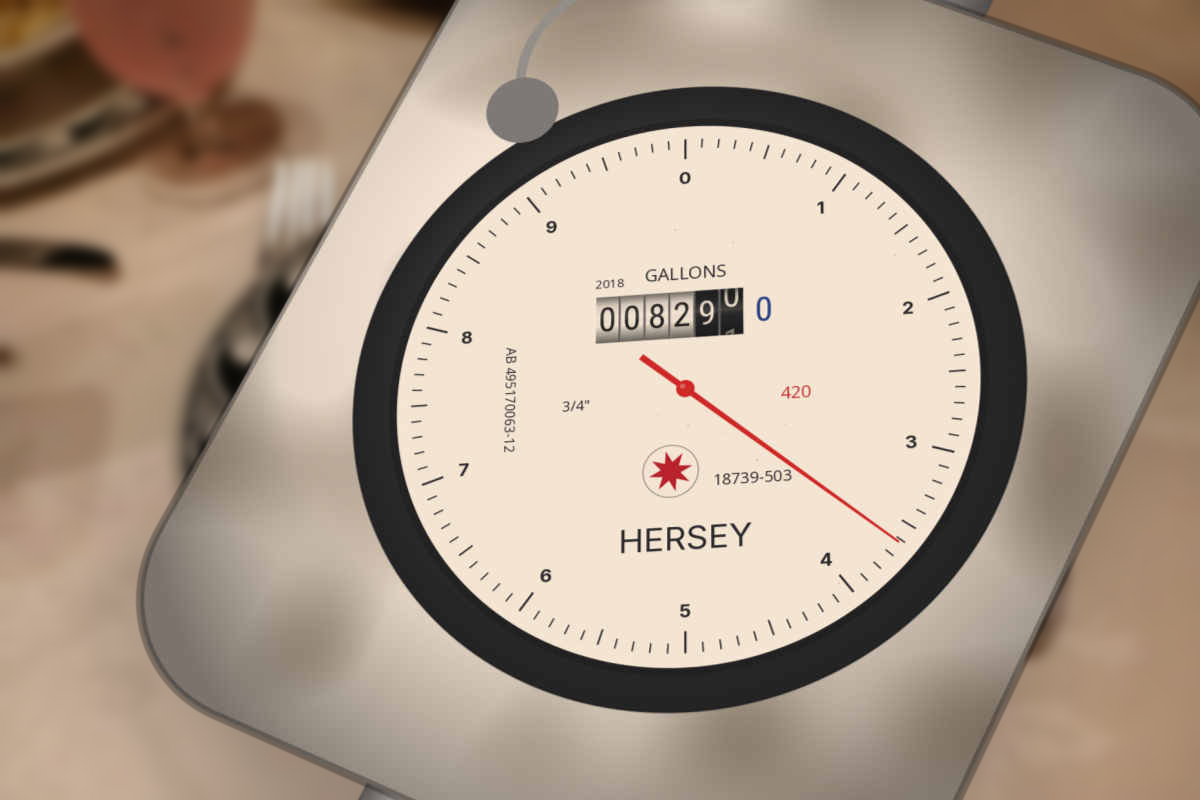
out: 82903.6 gal
